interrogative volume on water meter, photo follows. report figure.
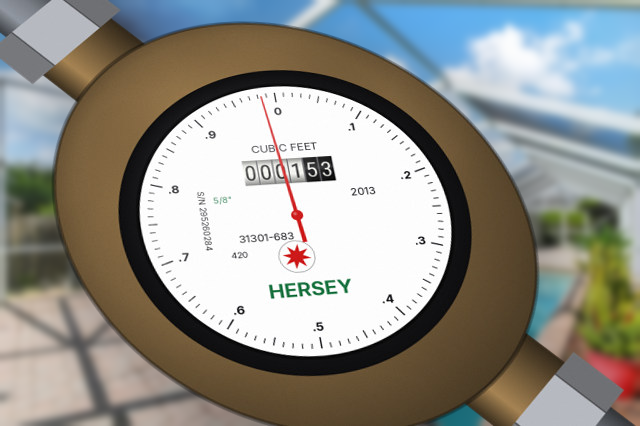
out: 152.98 ft³
